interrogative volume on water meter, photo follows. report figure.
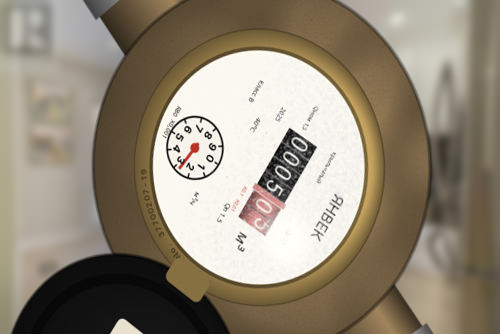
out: 5.052 m³
